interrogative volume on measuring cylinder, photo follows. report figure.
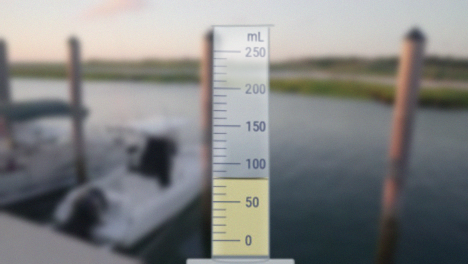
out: 80 mL
